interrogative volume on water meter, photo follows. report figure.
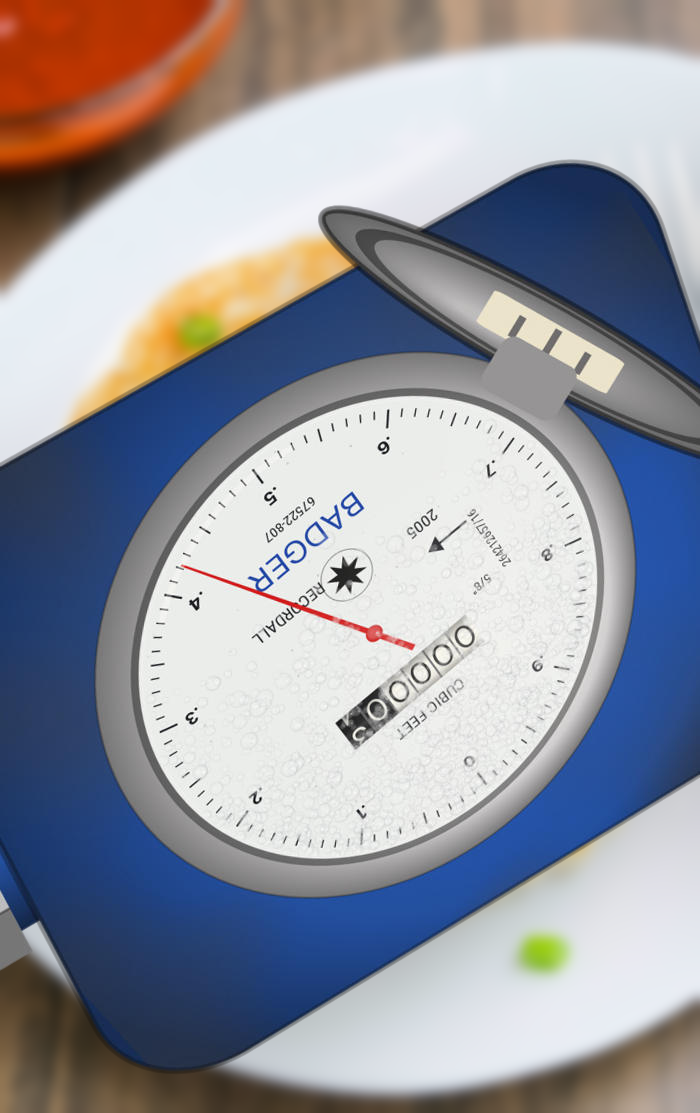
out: 3.42 ft³
